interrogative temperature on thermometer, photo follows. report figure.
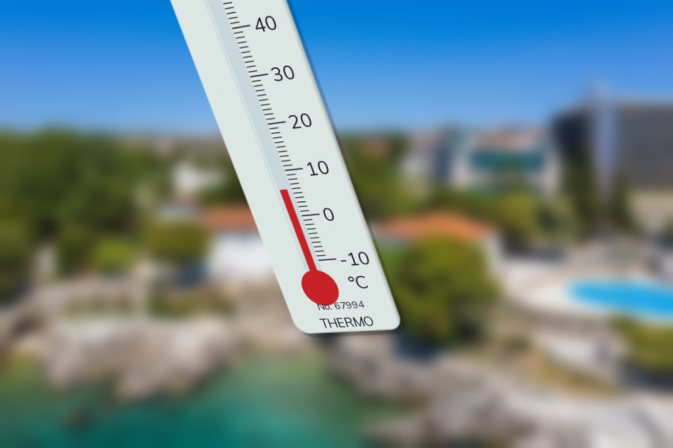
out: 6 °C
